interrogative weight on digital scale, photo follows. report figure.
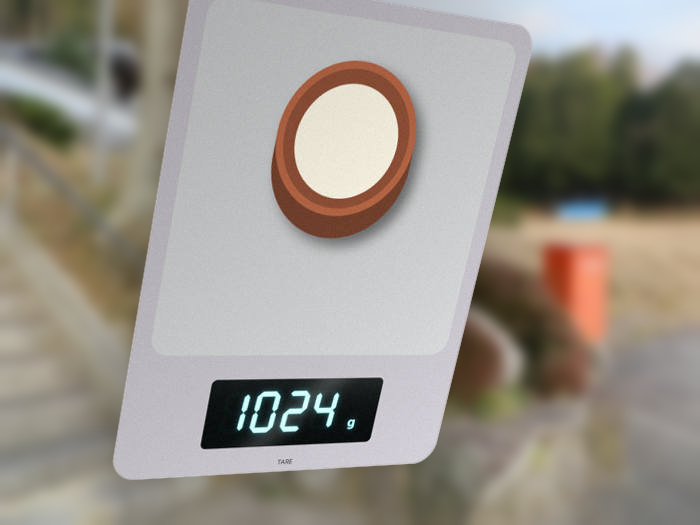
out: 1024 g
